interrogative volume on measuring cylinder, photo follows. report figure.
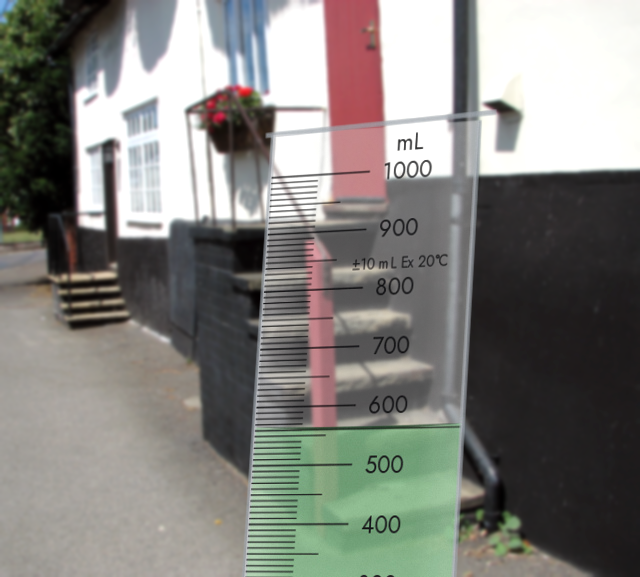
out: 560 mL
